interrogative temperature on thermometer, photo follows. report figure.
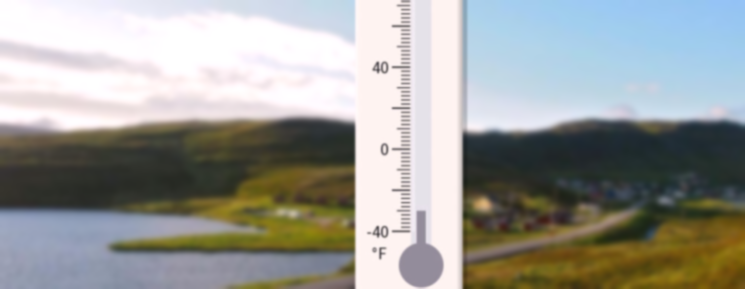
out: -30 °F
